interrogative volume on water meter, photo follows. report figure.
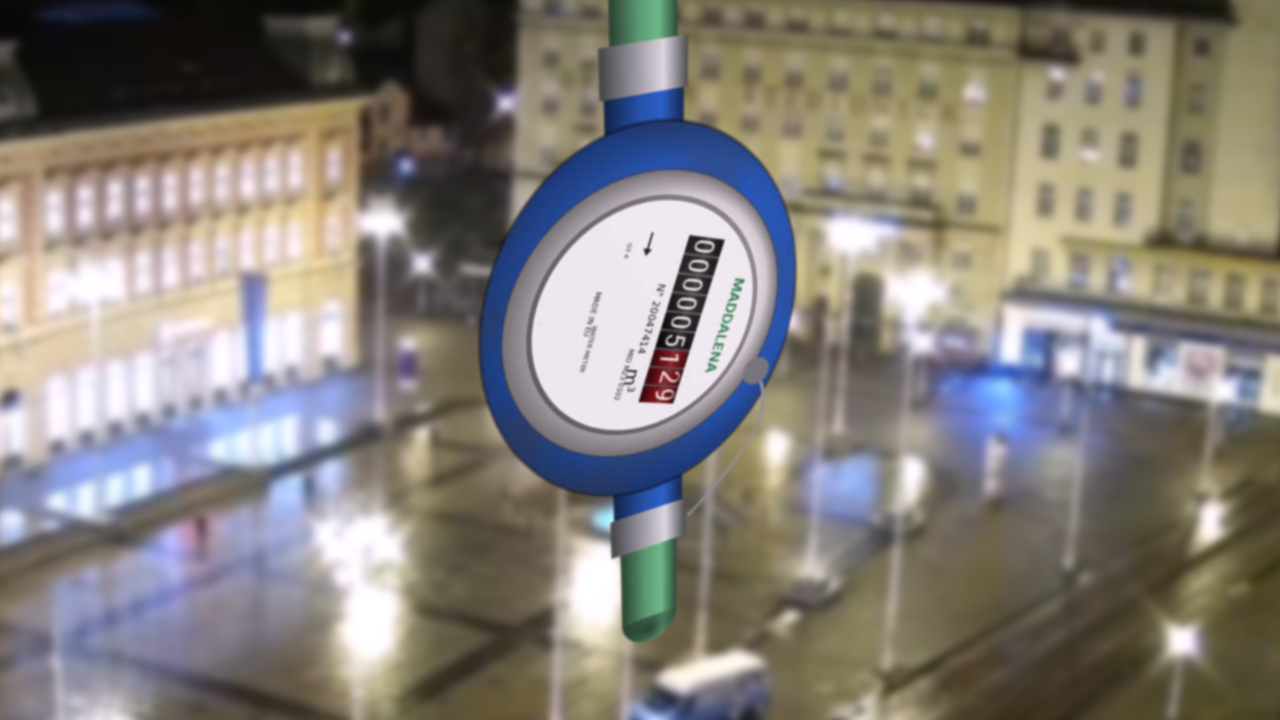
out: 5.129 m³
